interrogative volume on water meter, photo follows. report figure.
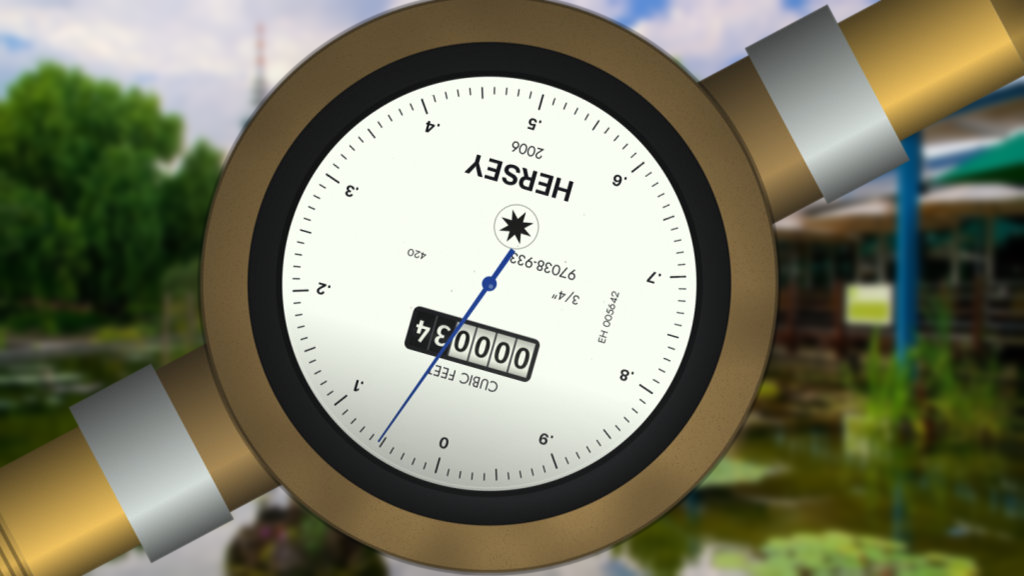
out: 34.05 ft³
